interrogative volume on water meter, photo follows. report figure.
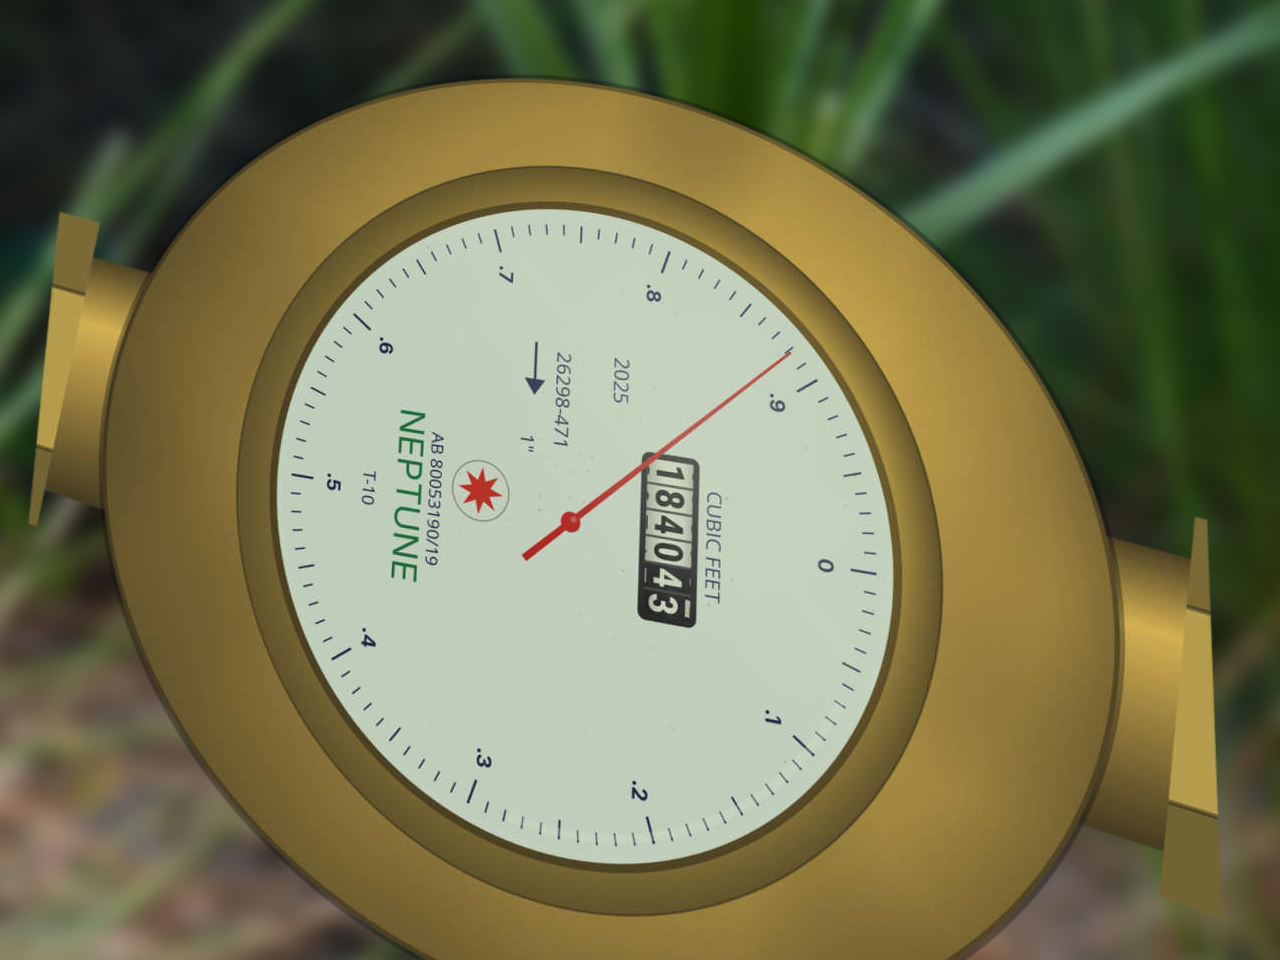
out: 184042.88 ft³
